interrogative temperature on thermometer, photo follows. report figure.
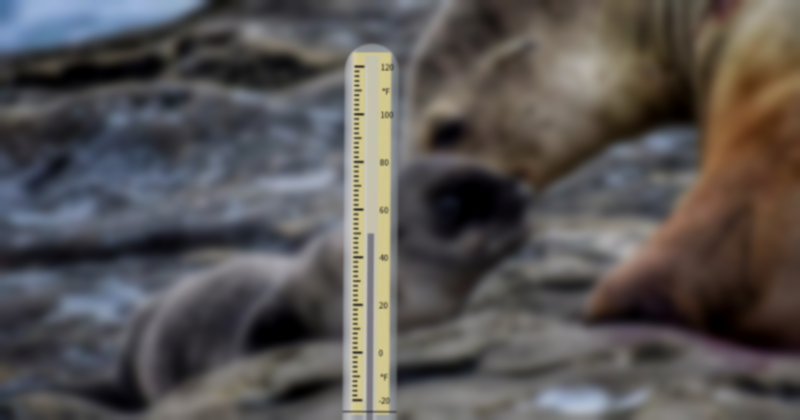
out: 50 °F
